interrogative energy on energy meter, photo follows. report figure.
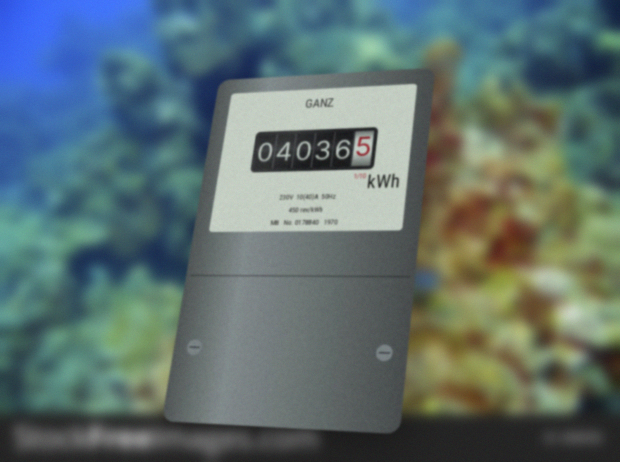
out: 4036.5 kWh
